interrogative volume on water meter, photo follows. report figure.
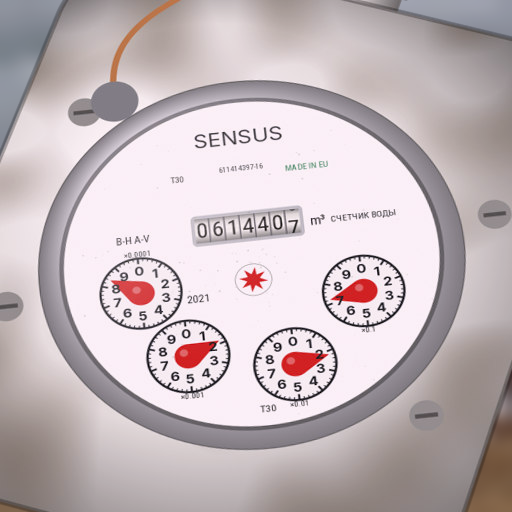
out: 614406.7218 m³
